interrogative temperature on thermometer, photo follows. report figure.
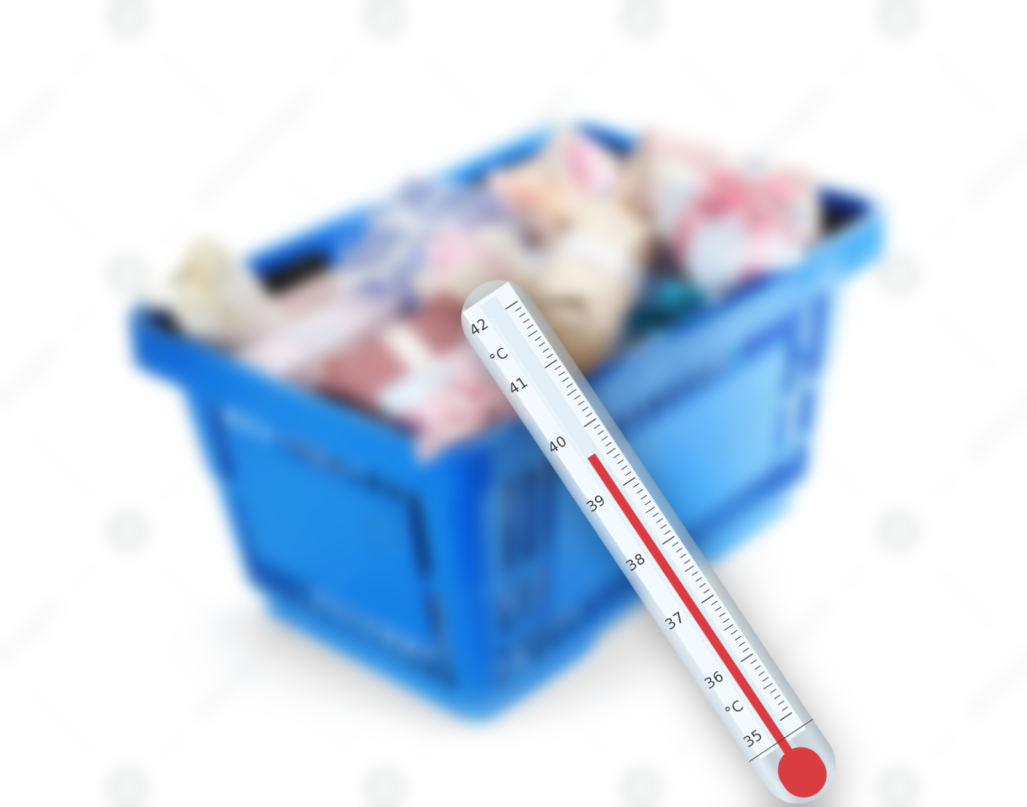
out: 39.6 °C
